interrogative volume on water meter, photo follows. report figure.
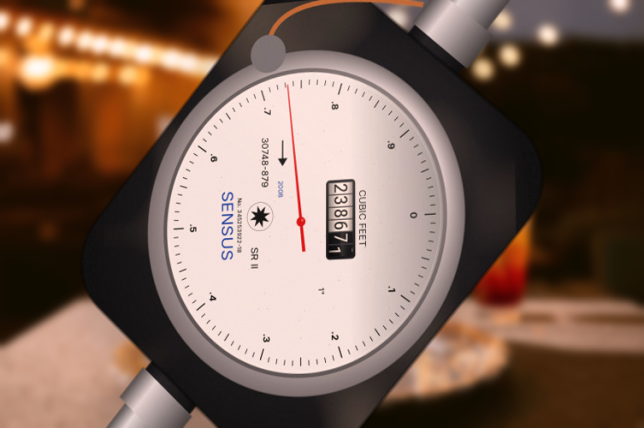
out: 238670.73 ft³
